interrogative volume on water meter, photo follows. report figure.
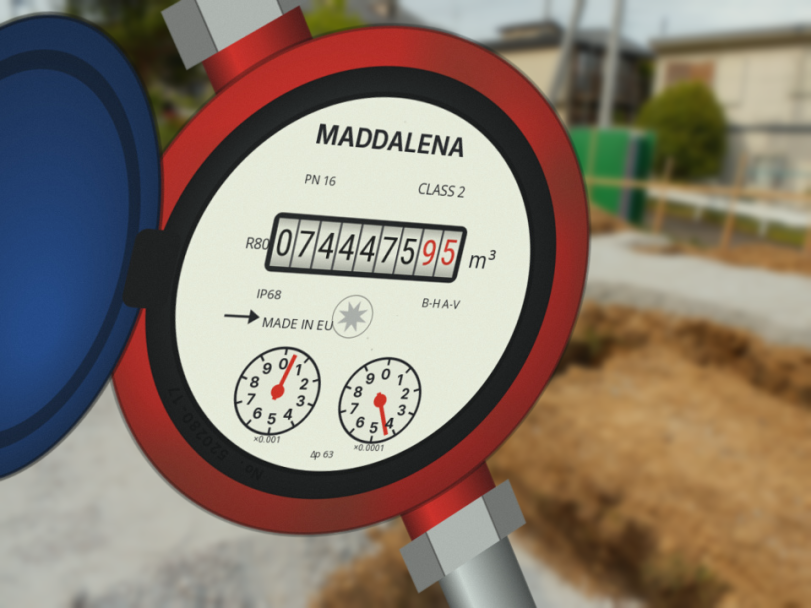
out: 744475.9504 m³
